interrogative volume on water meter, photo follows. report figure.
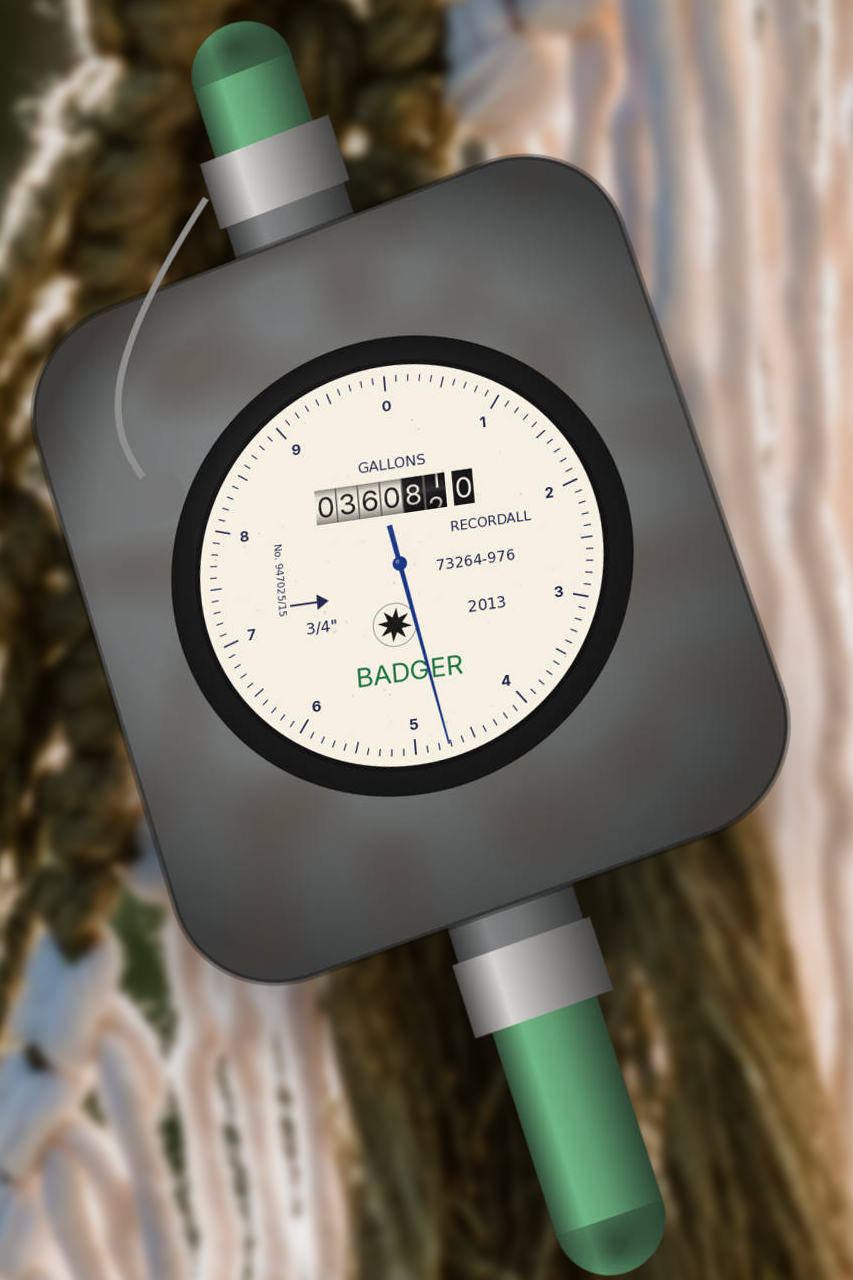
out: 360814.7 gal
